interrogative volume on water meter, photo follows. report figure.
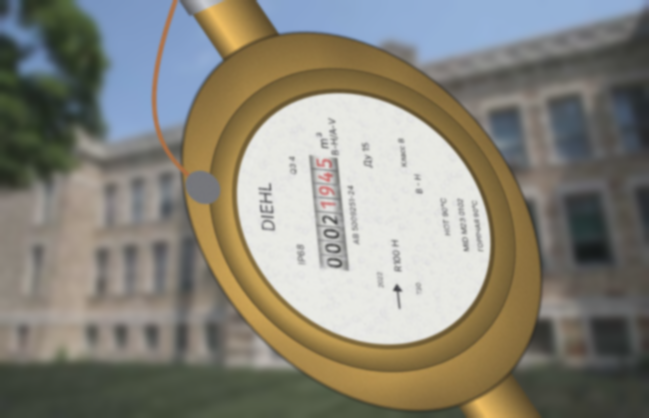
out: 2.1945 m³
